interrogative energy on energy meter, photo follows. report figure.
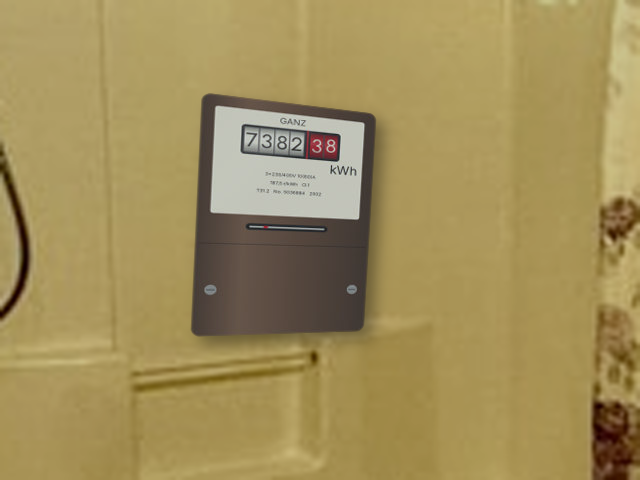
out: 7382.38 kWh
